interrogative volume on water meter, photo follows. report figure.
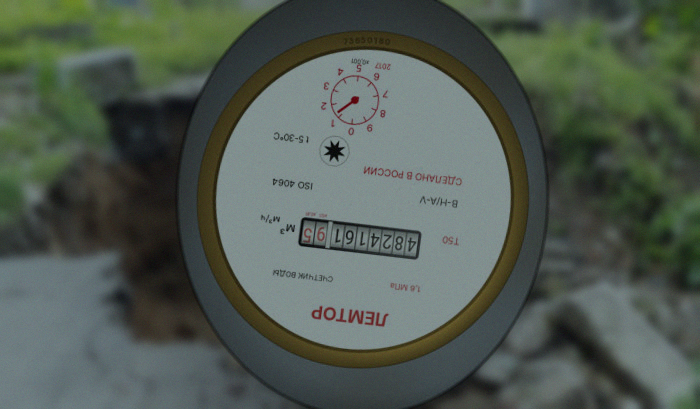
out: 4824161.951 m³
